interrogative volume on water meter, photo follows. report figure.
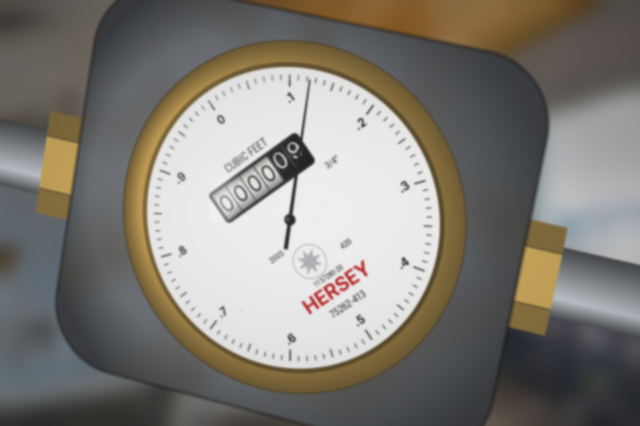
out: 9.12 ft³
